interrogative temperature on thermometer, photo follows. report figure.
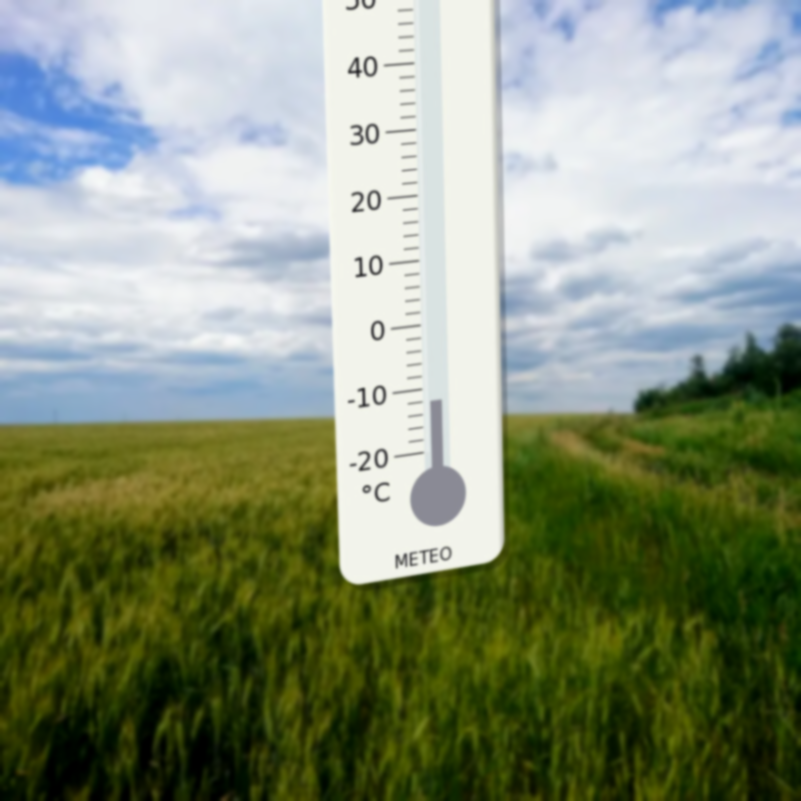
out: -12 °C
